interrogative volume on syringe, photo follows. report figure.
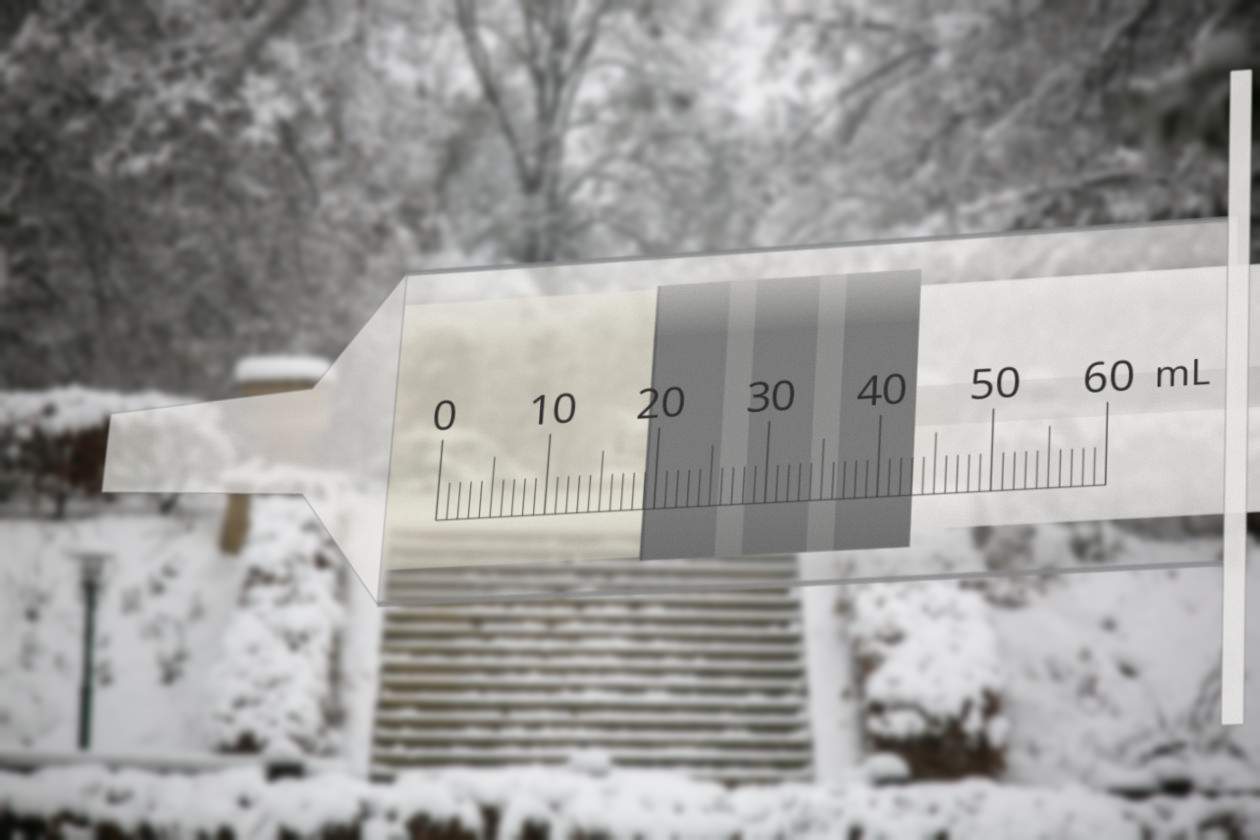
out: 19 mL
